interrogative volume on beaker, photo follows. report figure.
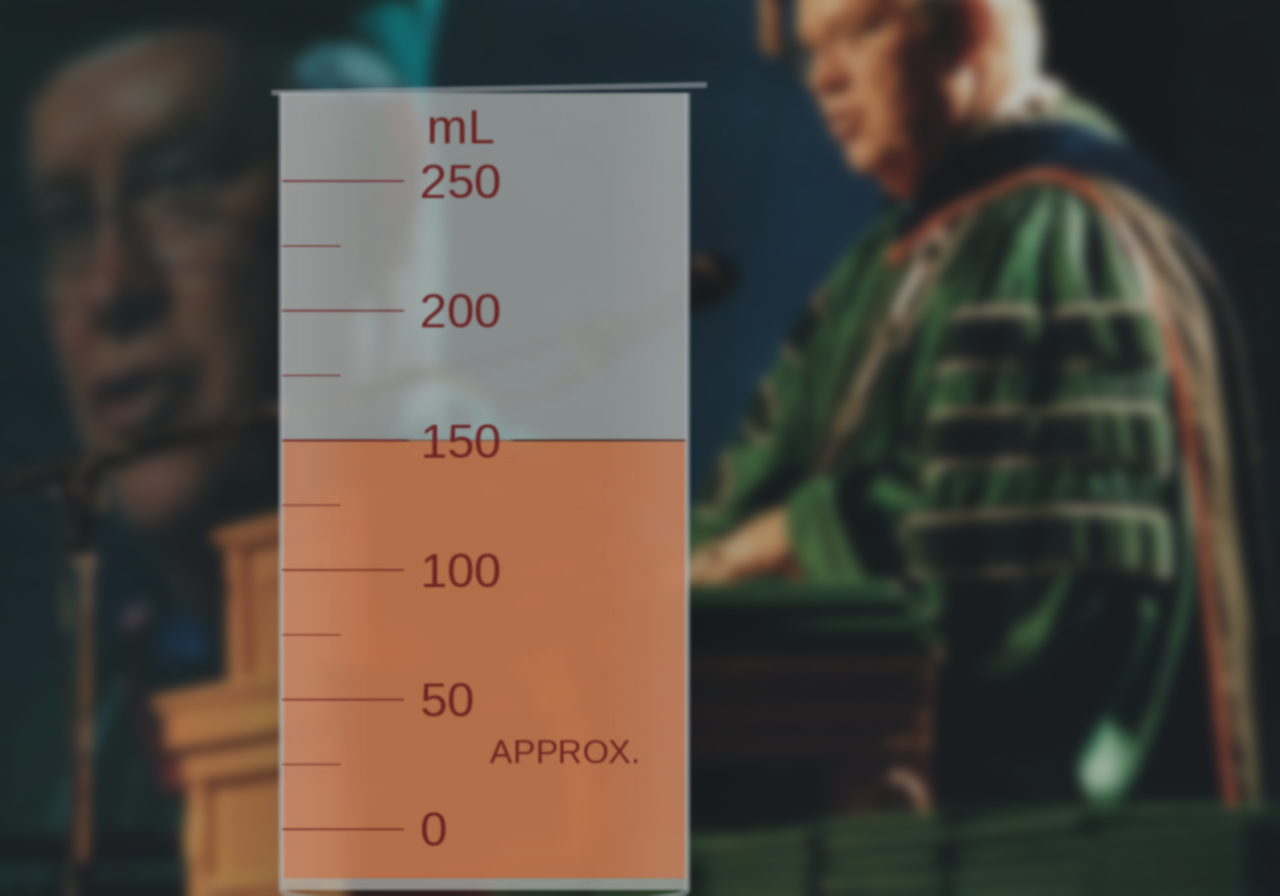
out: 150 mL
